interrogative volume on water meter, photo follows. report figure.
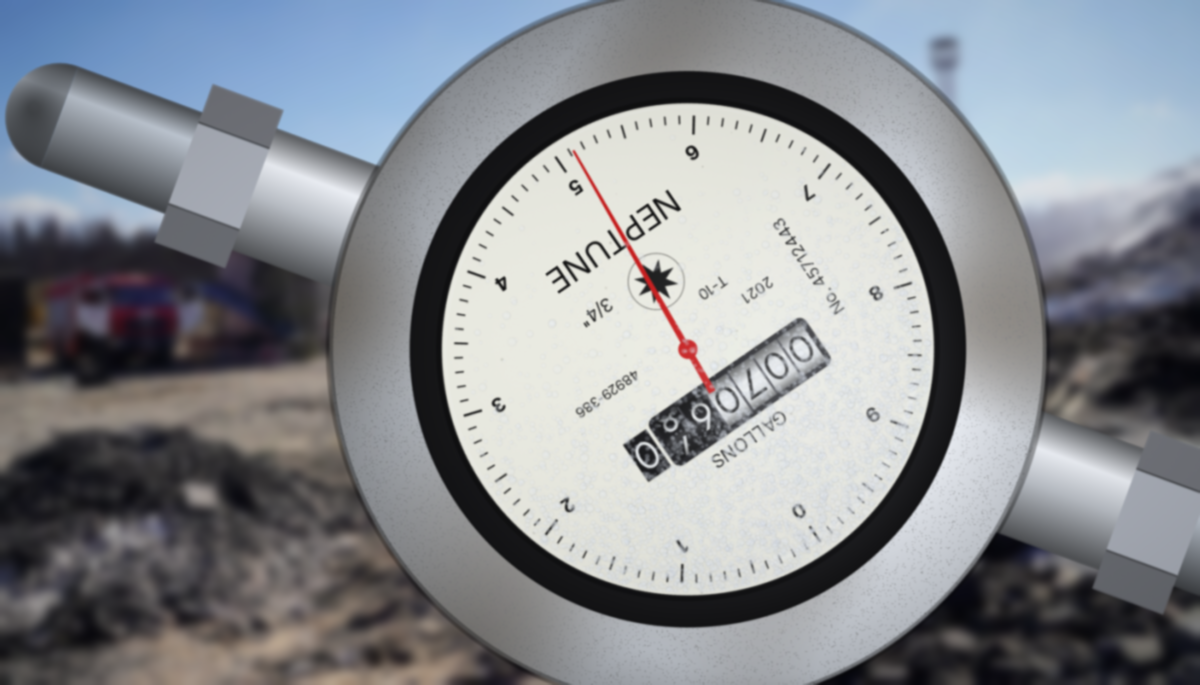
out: 70675.1 gal
